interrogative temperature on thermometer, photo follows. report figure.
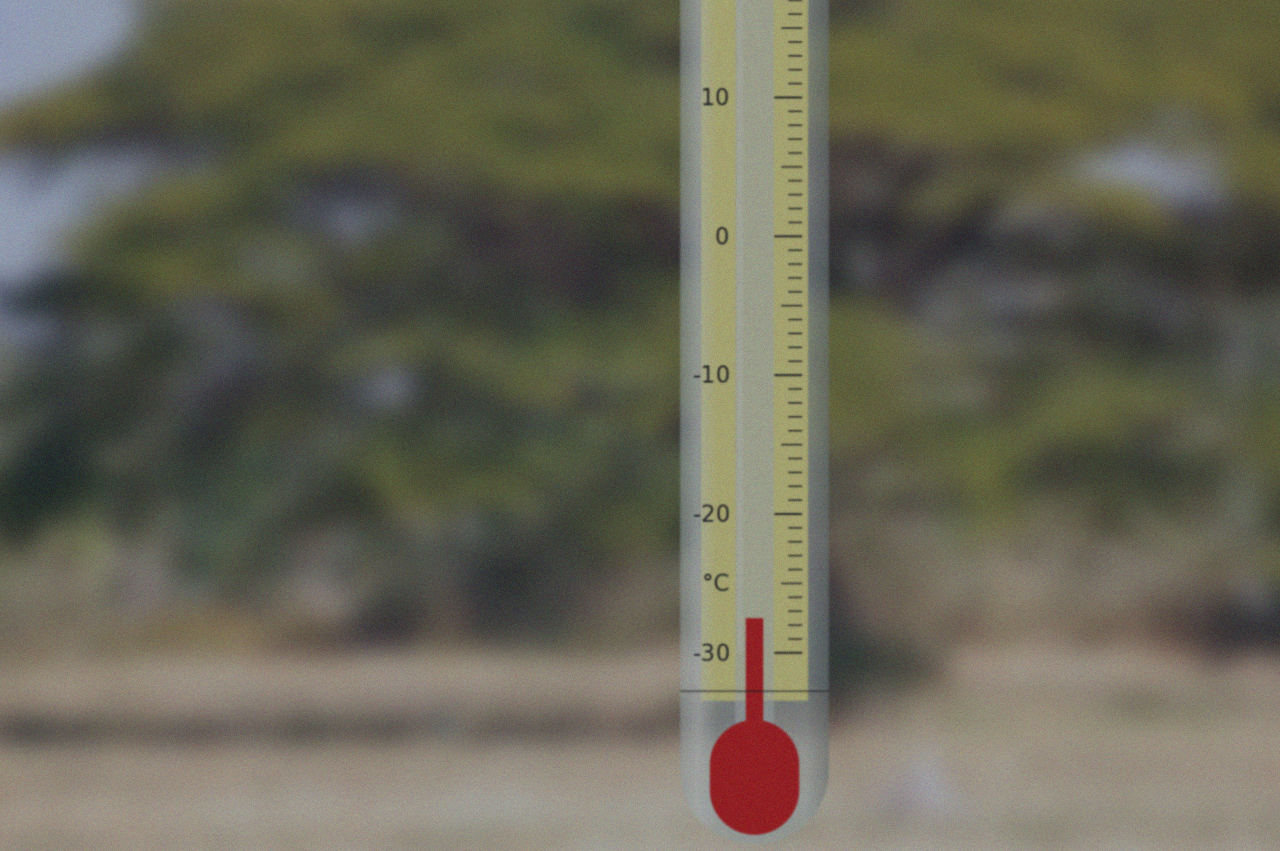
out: -27.5 °C
